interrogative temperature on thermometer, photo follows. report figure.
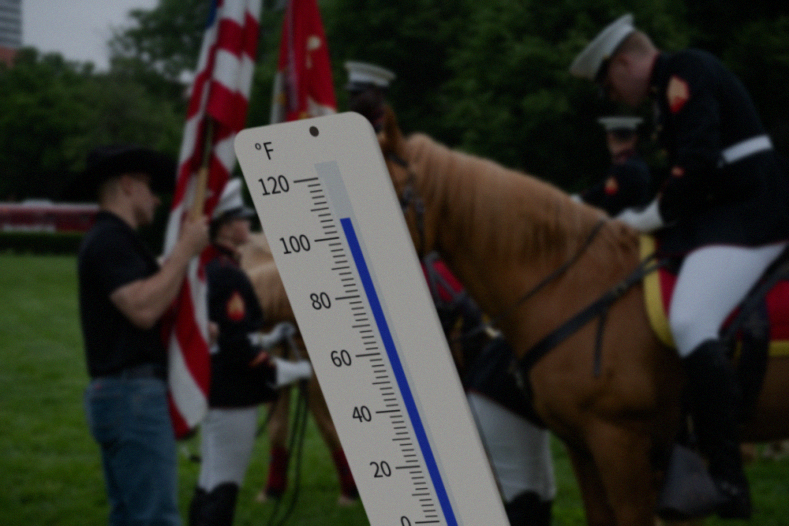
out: 106 °F
